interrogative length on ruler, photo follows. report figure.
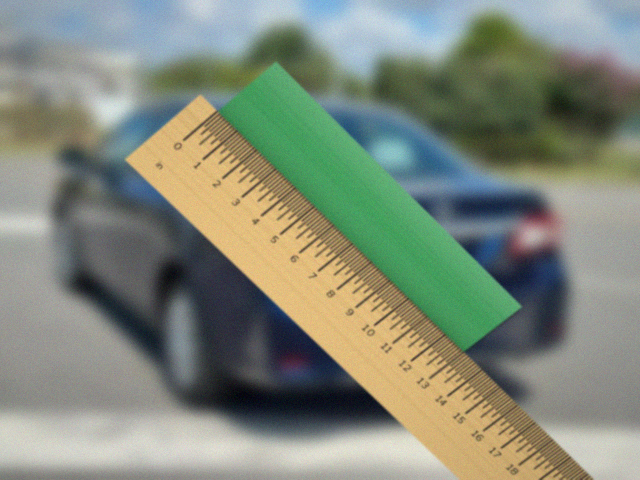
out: 13 in
